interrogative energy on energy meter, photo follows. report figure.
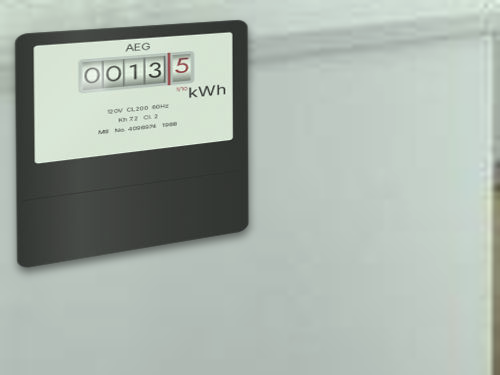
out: 13.5 kWh
